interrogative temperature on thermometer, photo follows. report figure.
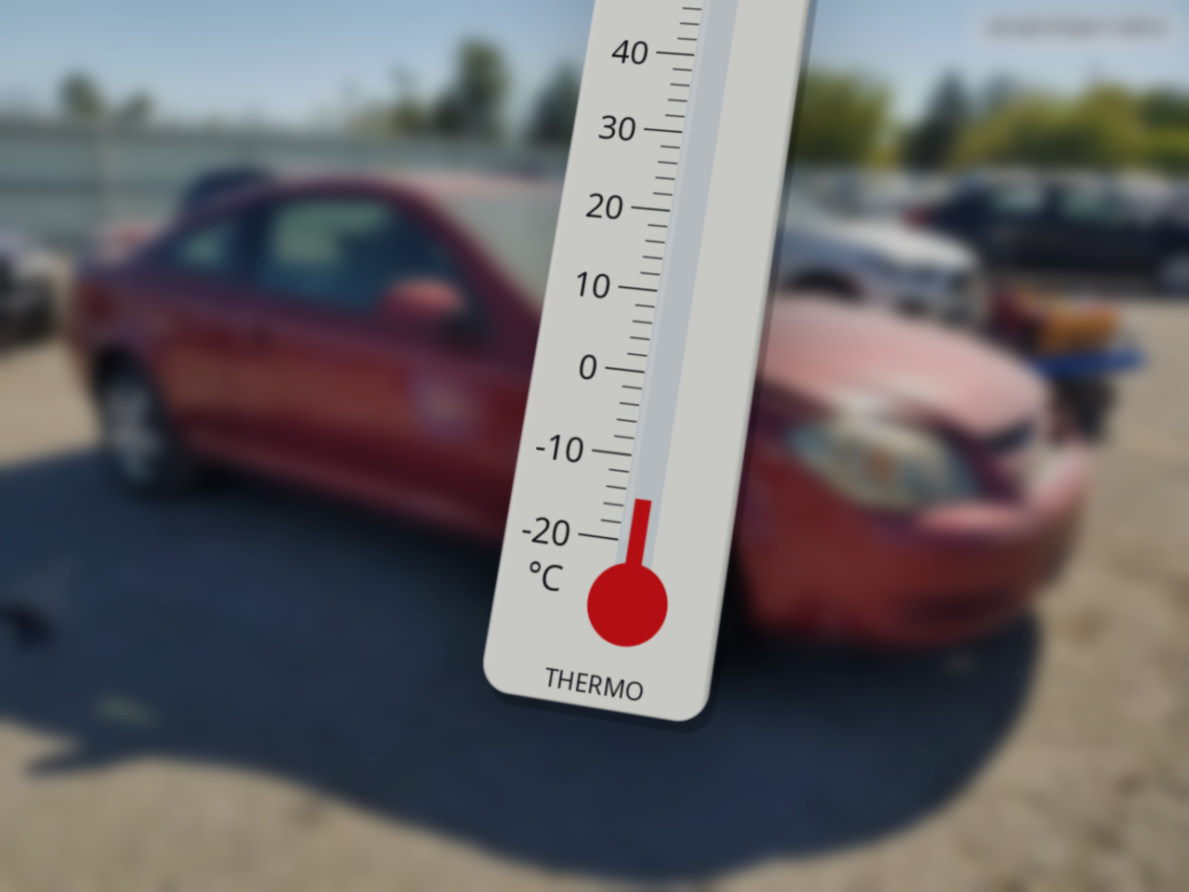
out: -15 °C
